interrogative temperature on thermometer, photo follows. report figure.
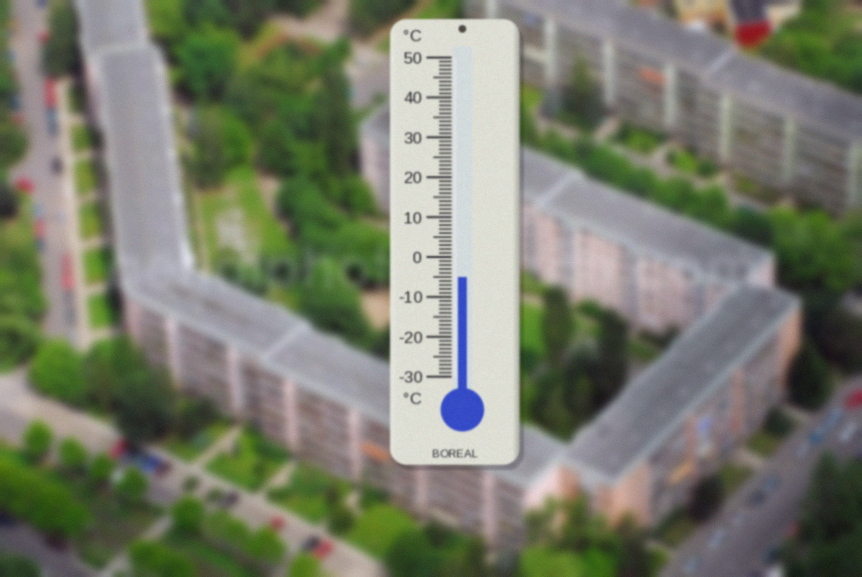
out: -5 °C
